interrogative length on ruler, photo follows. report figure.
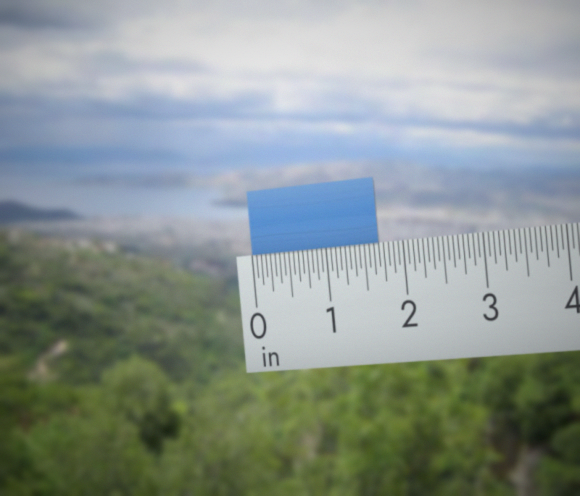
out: 1.6875 in
